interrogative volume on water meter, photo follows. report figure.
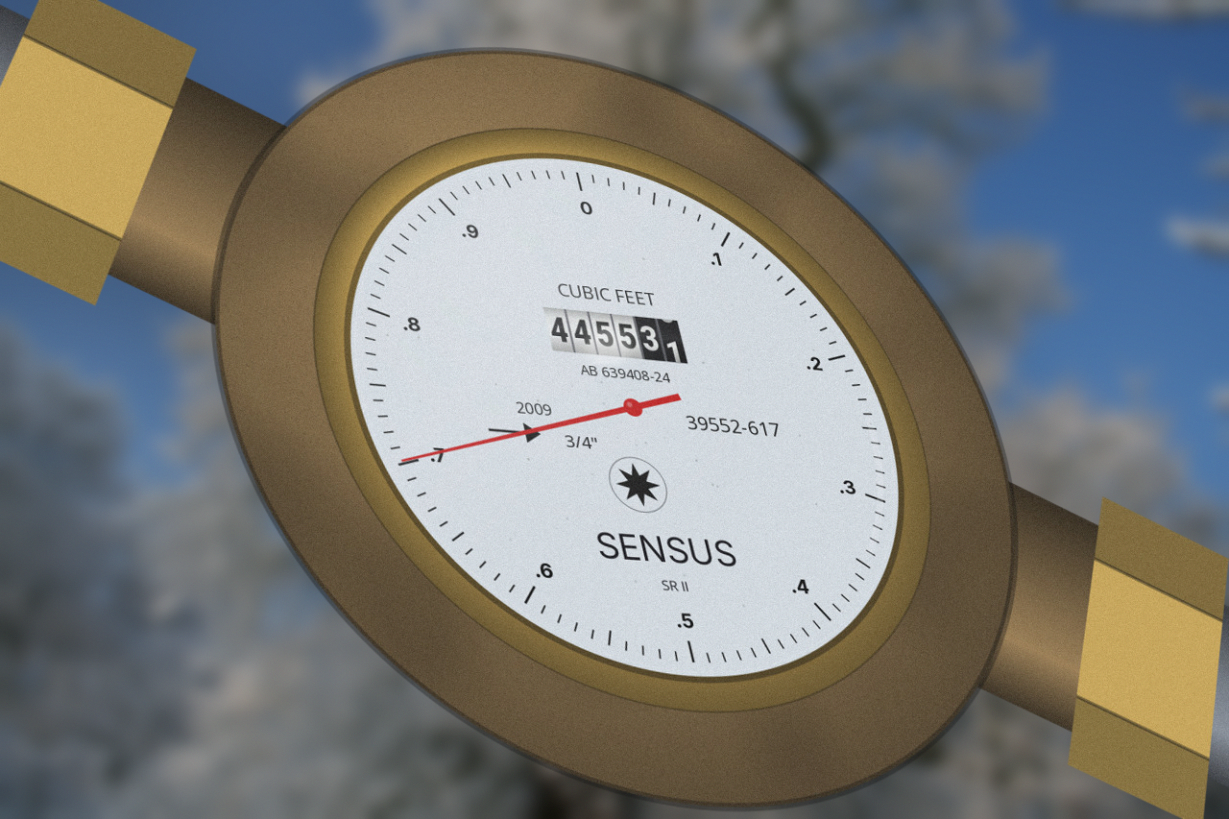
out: 445530.70 ft³
